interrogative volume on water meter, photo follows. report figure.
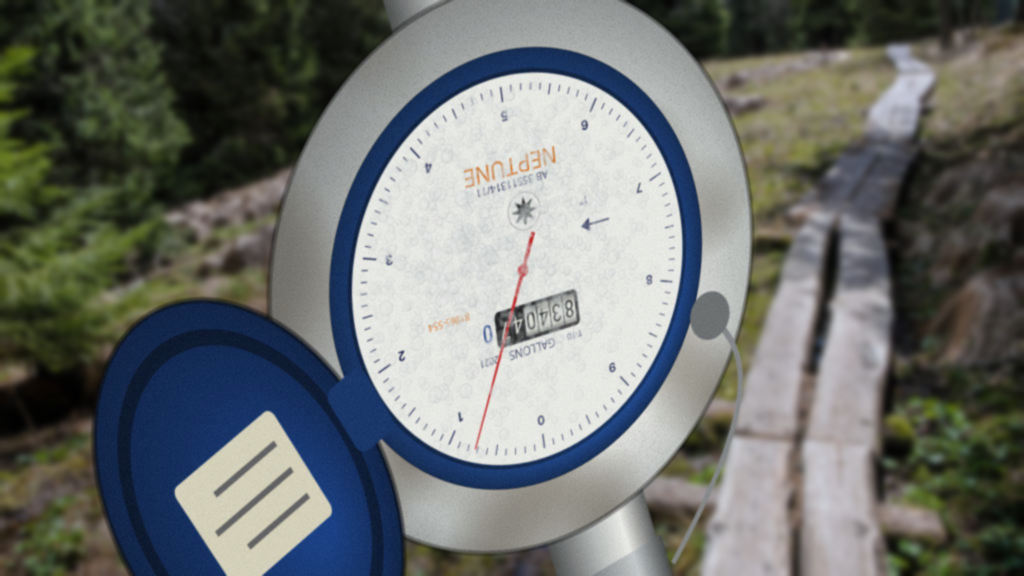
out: 8340470.7 gal
